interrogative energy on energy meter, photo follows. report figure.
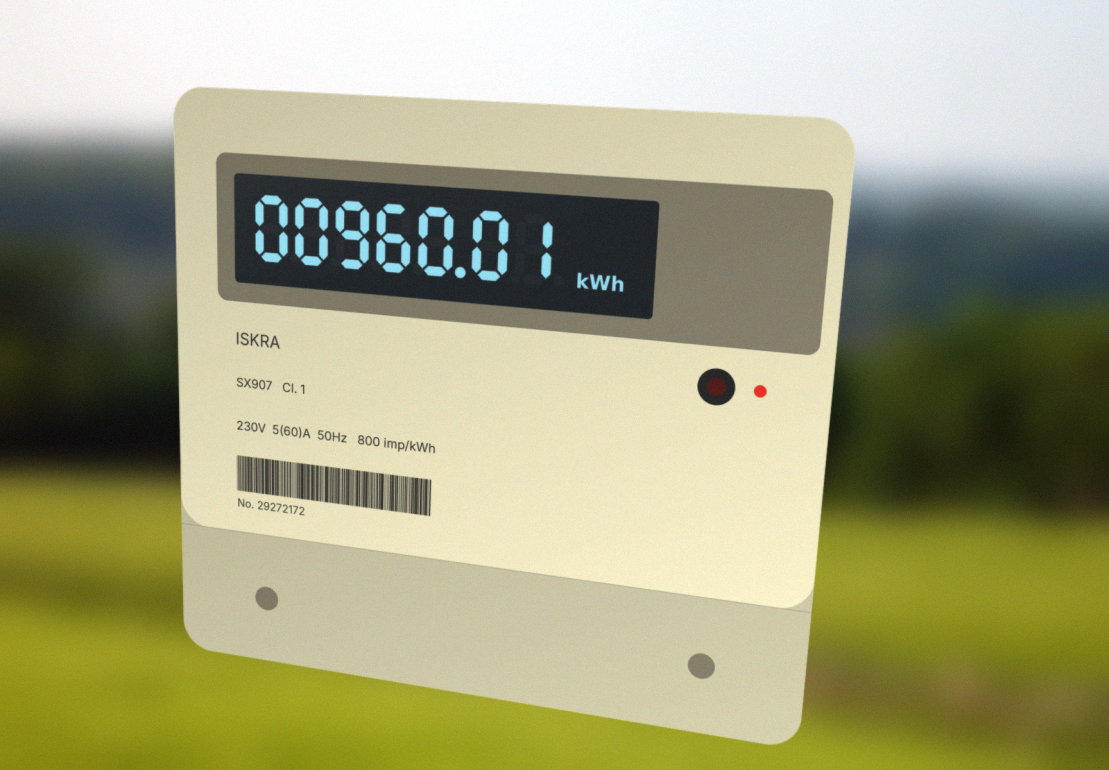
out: 960.01 kWh
